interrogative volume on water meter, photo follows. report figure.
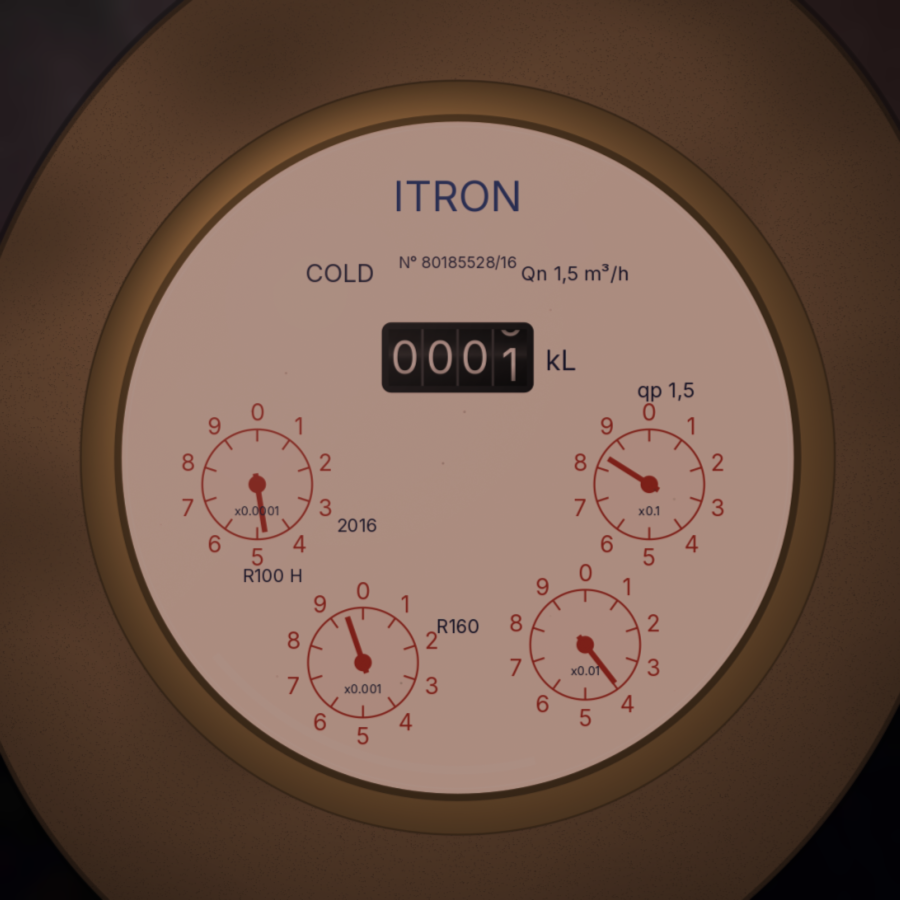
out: 0.8394 kL
